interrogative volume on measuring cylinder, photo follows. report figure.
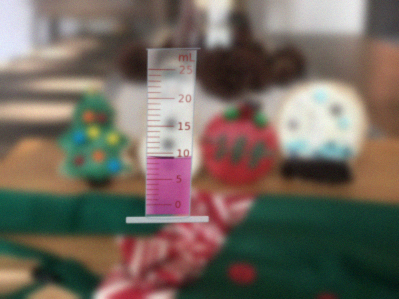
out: 9 mL
